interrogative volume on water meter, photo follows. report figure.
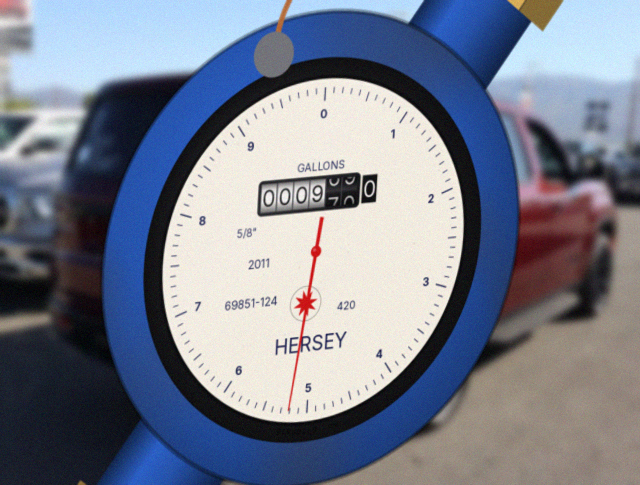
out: 9695.2 gal
